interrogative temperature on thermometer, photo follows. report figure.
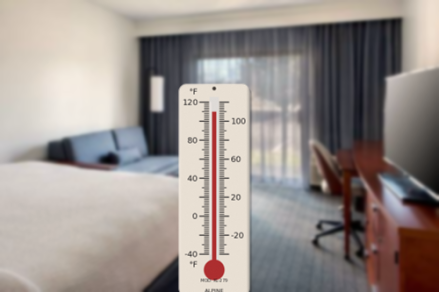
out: 110 °F
